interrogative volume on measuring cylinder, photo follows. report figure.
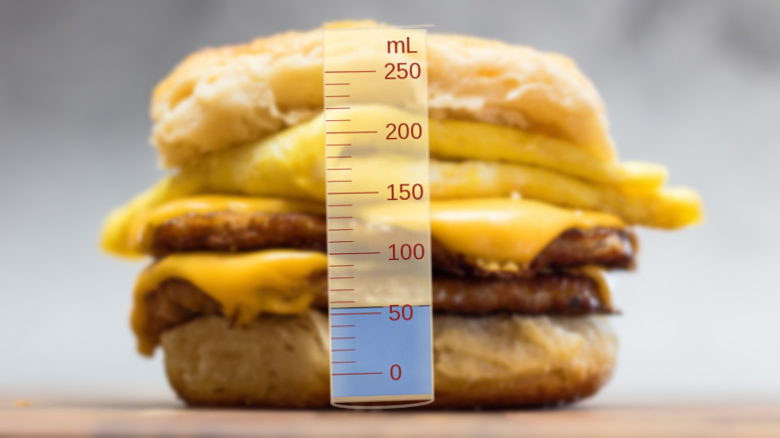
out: 55 mL
